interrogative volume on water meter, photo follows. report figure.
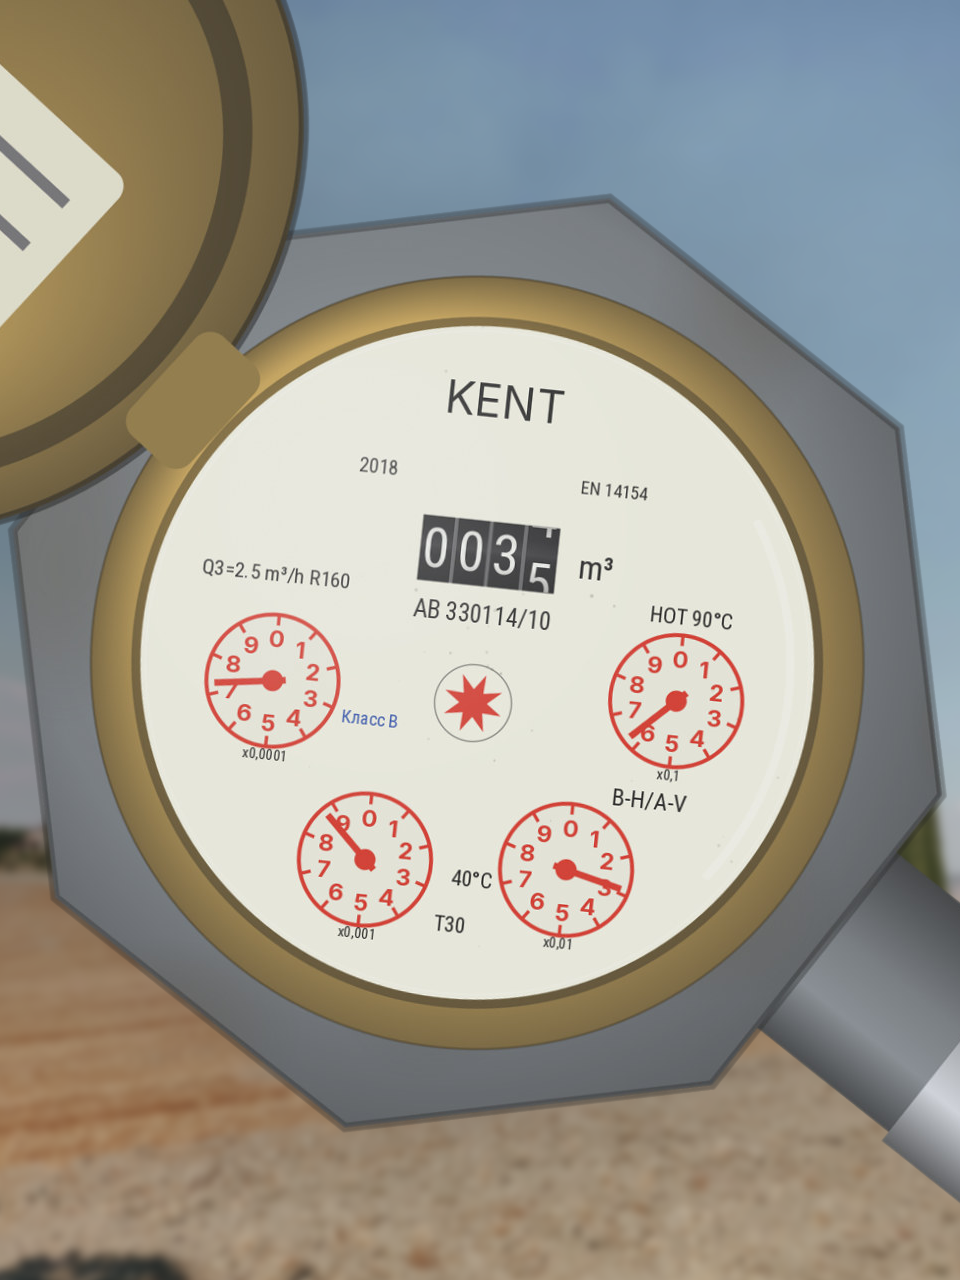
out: 34.6287 m³
